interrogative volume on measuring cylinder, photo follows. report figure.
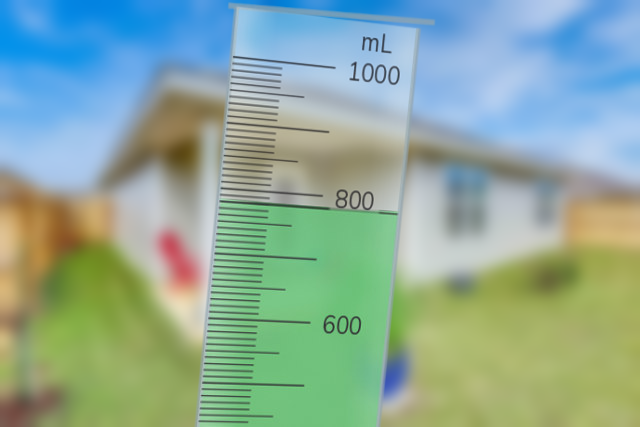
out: 780 mL
